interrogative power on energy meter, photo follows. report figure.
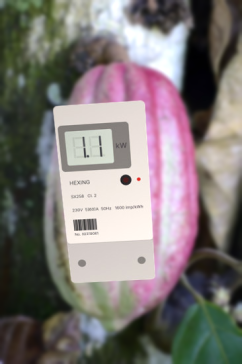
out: 1.1 kW
